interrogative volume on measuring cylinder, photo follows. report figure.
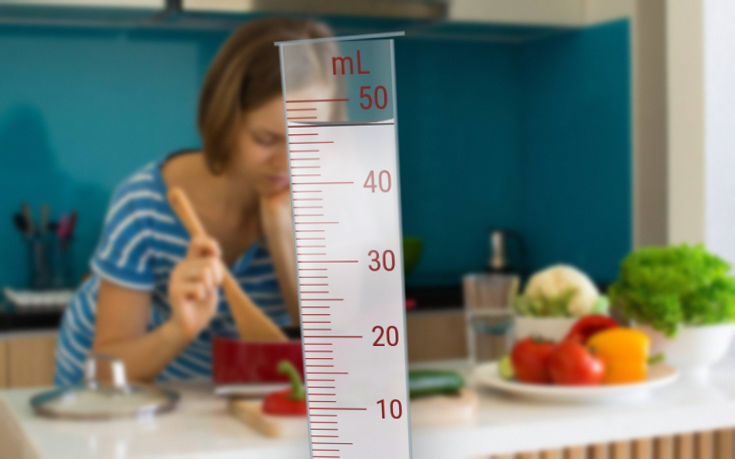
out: 47 mL
